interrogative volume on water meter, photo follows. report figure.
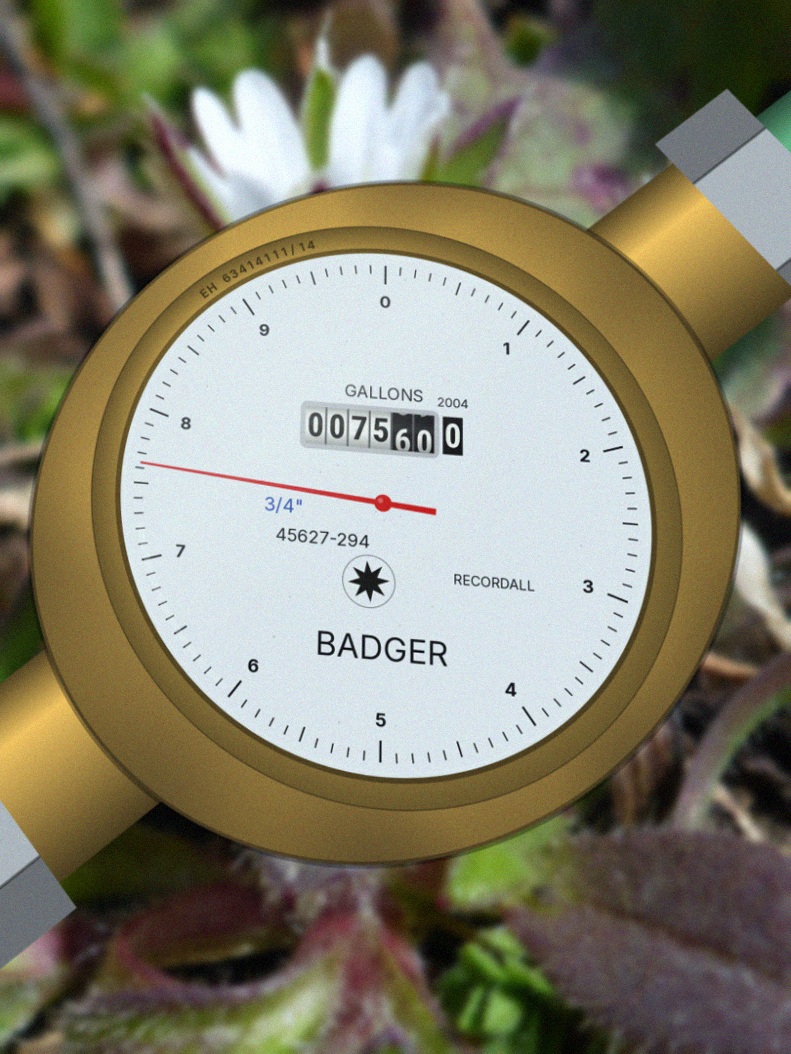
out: 75597.6 gal
